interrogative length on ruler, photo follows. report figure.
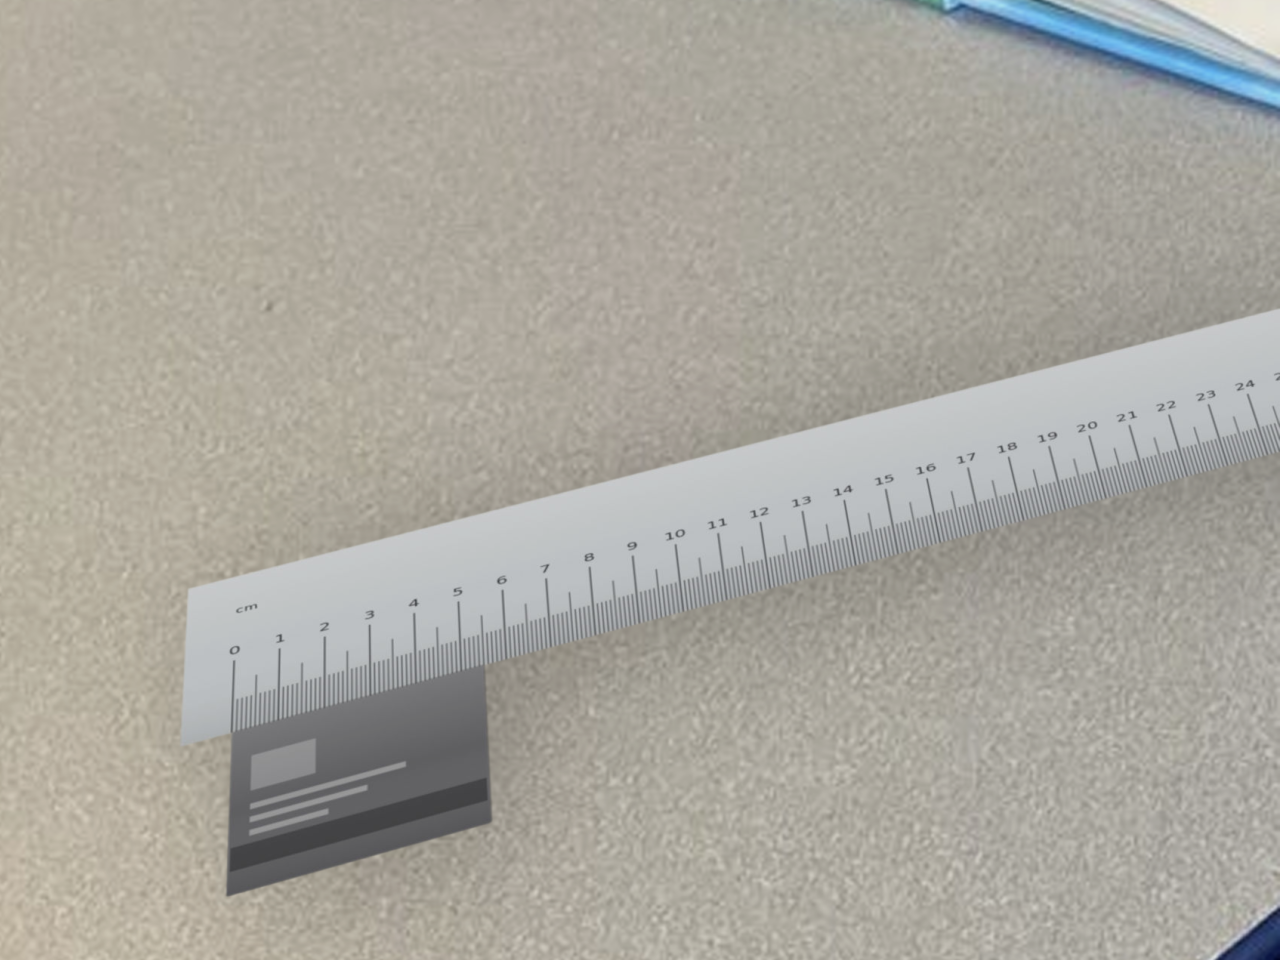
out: 5.5 cm
